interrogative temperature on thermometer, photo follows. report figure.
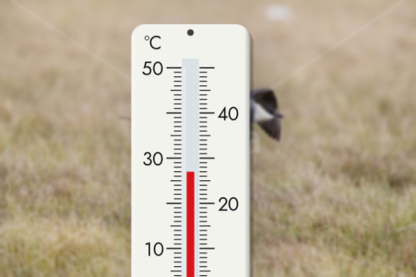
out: 27 °C
